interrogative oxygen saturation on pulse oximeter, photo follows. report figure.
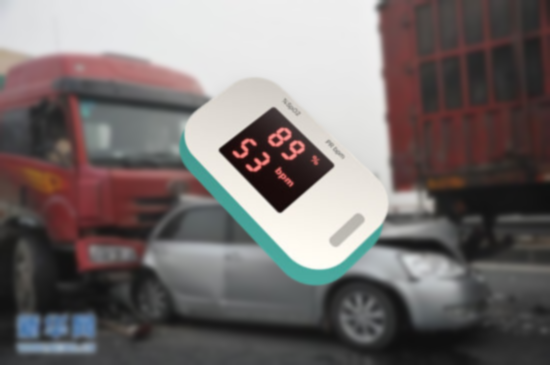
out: 89 %
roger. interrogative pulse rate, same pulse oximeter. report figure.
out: 53 bpm
